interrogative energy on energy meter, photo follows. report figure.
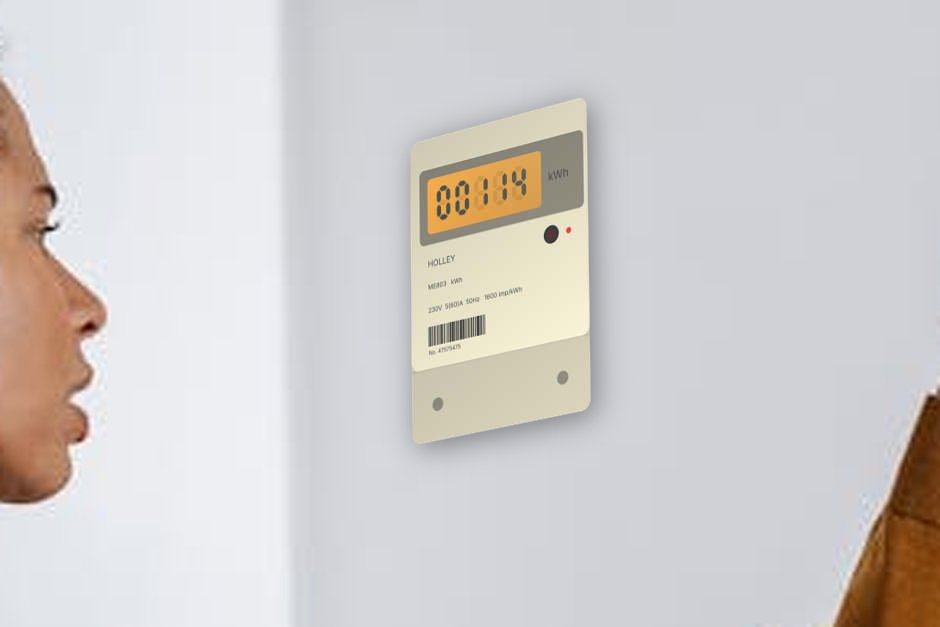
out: 114 kWh
